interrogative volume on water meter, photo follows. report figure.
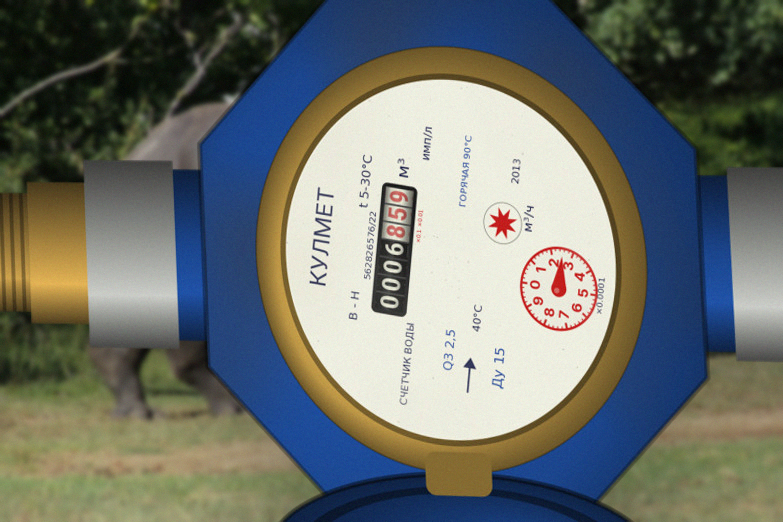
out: 6.8592 m³
